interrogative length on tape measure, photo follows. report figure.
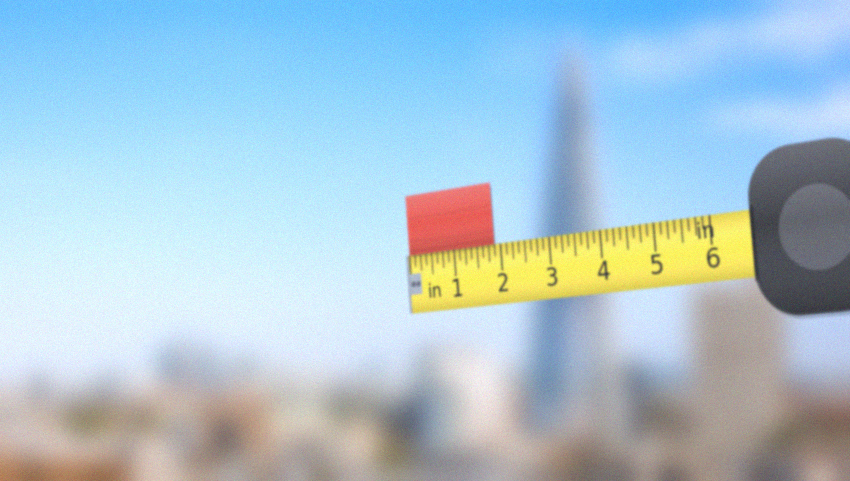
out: 1.875 in
